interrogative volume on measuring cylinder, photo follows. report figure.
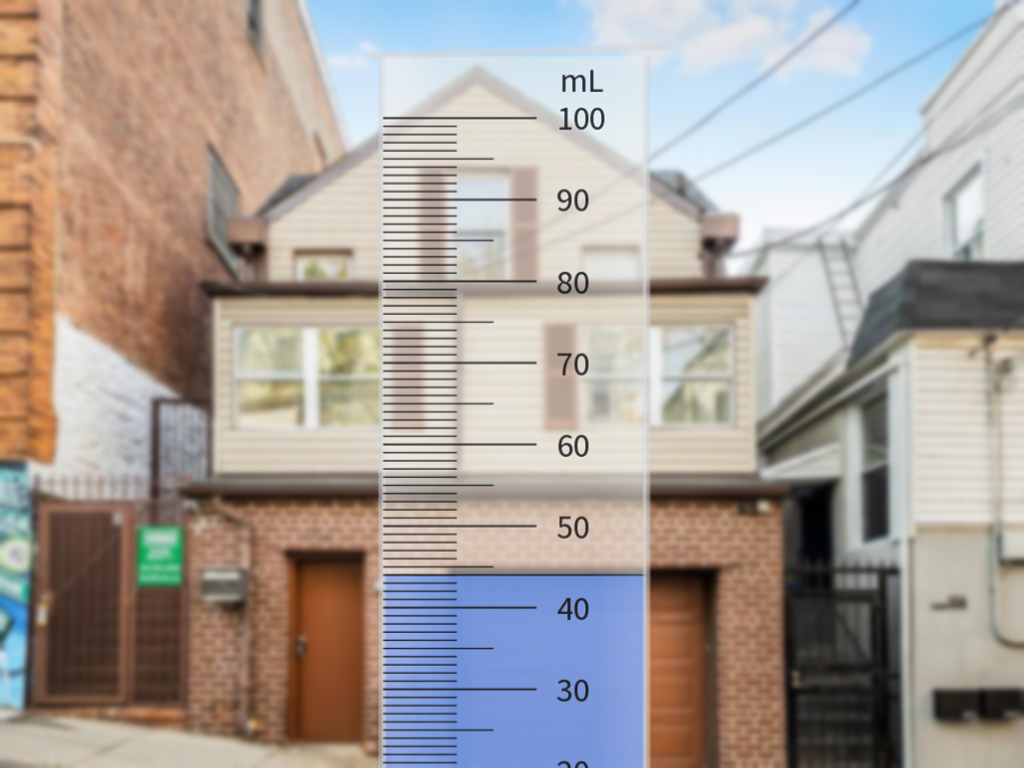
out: 44 mL
